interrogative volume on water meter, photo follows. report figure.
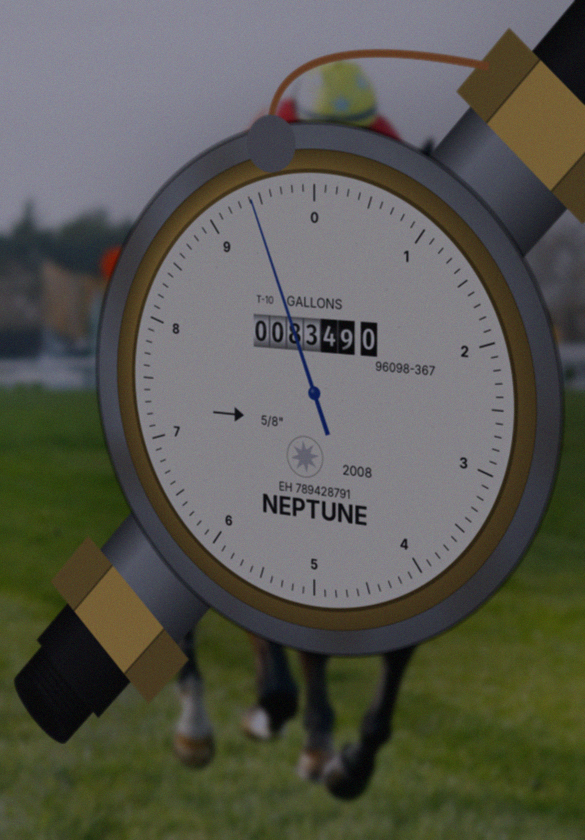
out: 83489.4 gal
